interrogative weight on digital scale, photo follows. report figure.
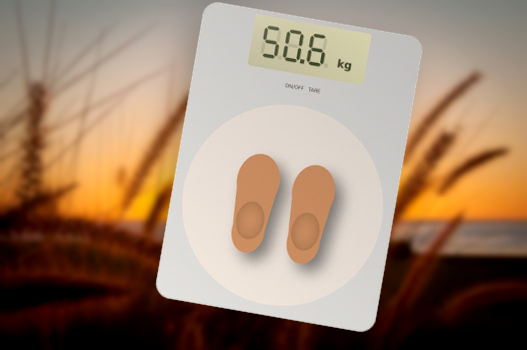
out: 50.6 kg
